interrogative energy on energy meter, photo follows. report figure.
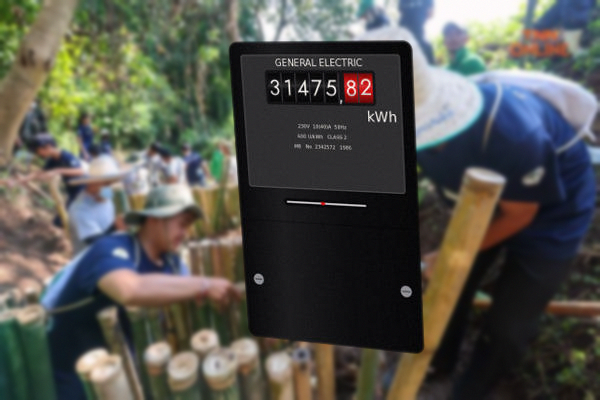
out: 31475.82 kWh
